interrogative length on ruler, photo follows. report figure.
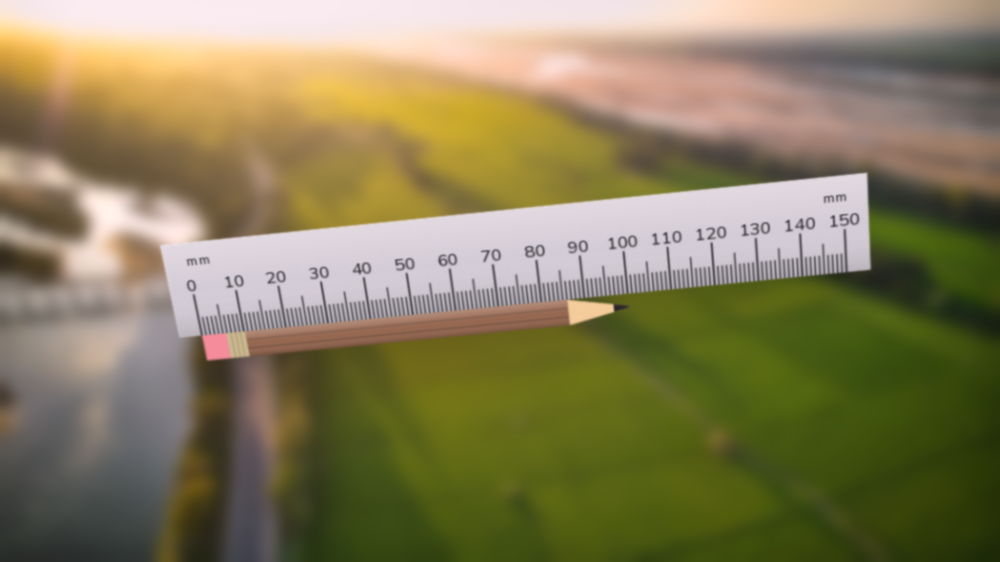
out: 100 mm
